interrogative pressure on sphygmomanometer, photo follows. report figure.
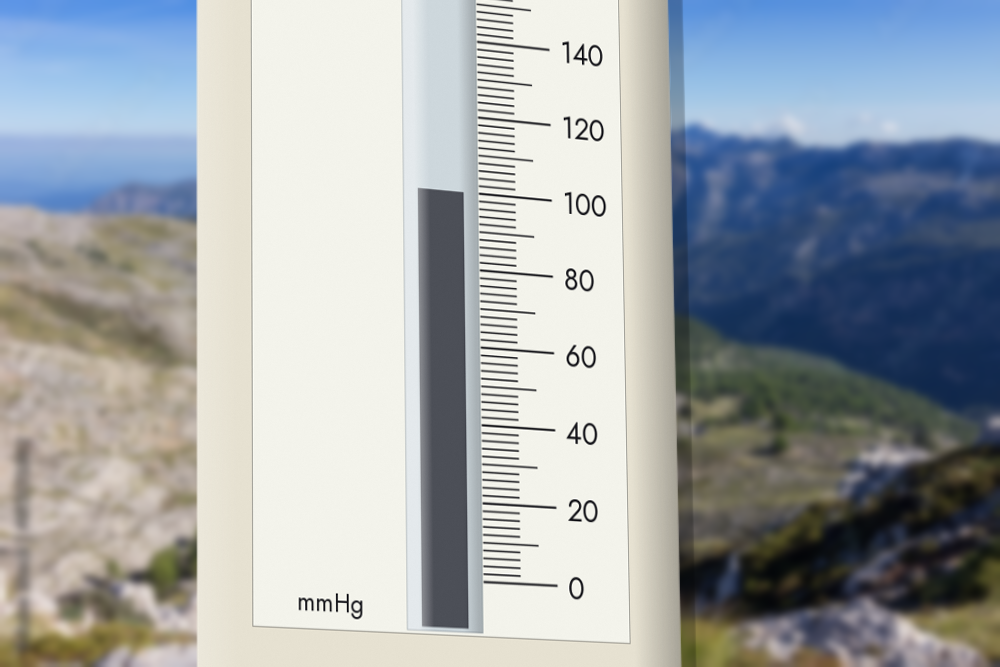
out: 100 mmHg
